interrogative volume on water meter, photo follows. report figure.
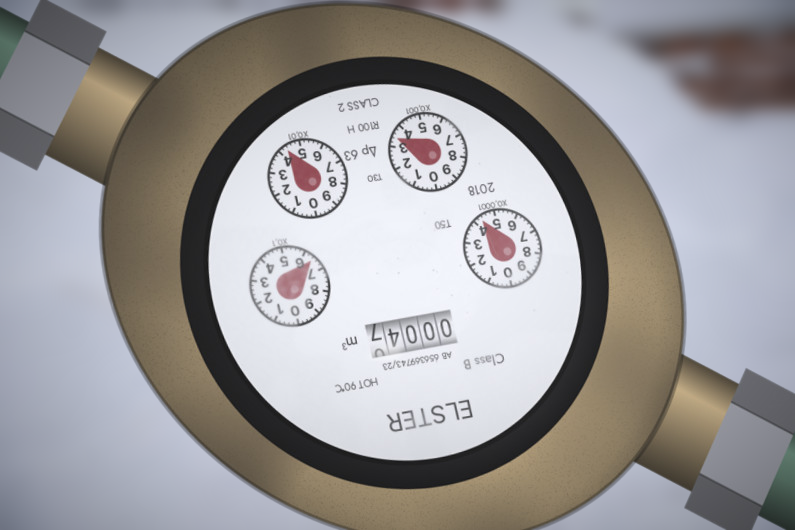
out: 46.6434 m³
